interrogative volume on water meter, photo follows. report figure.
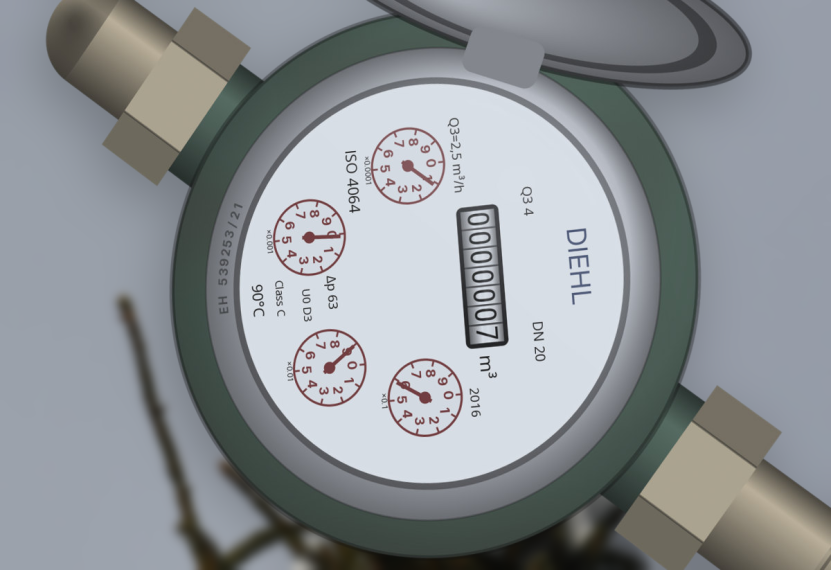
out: 7.5901 m³
